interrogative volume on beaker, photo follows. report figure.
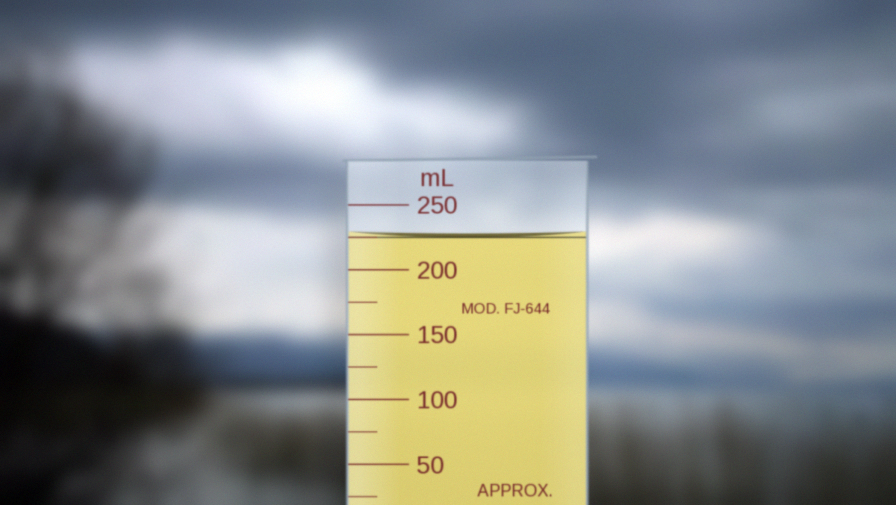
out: 225 mL
